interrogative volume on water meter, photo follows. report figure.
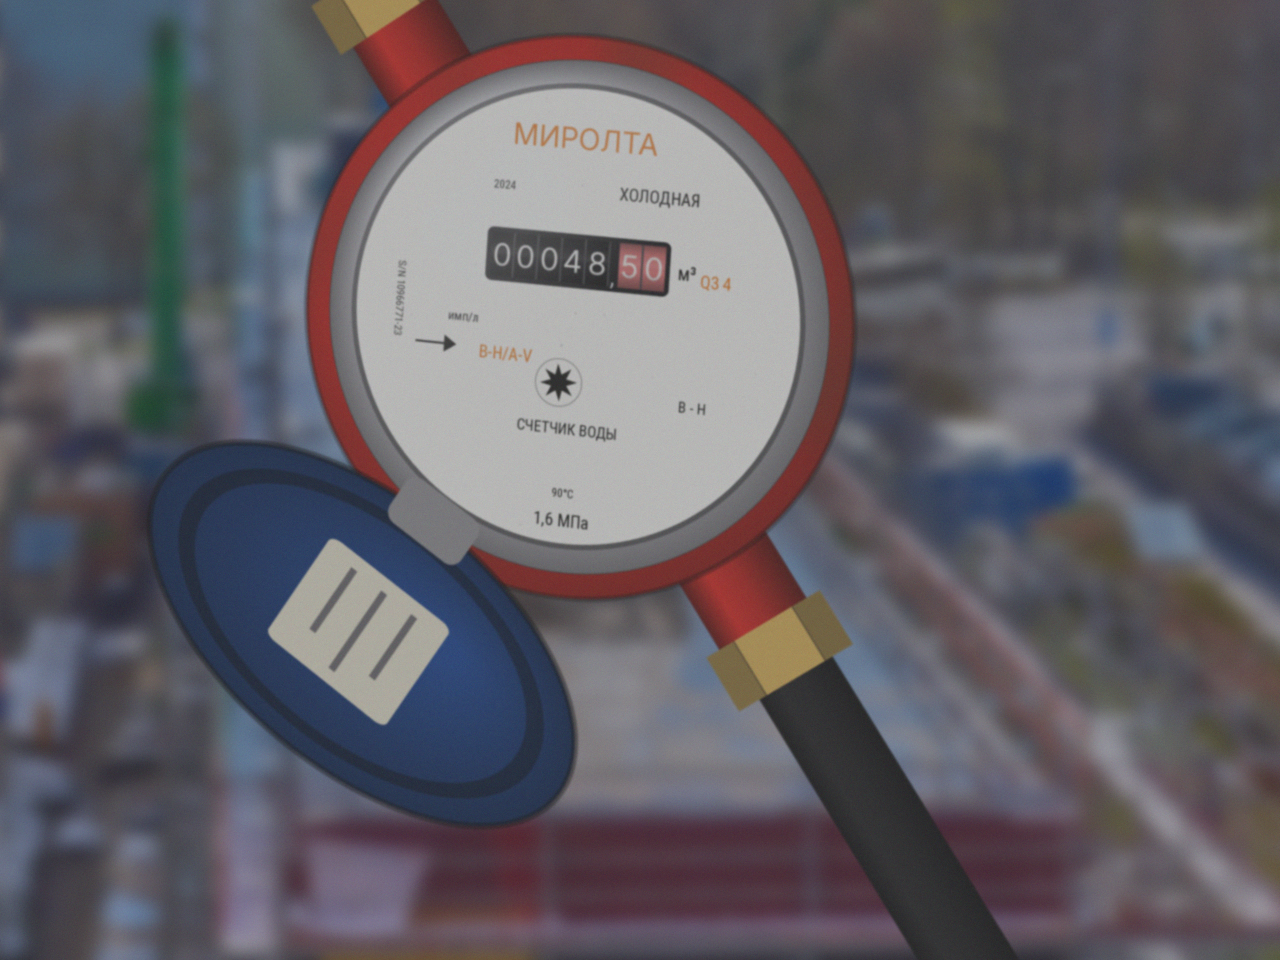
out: 48.50 m³
